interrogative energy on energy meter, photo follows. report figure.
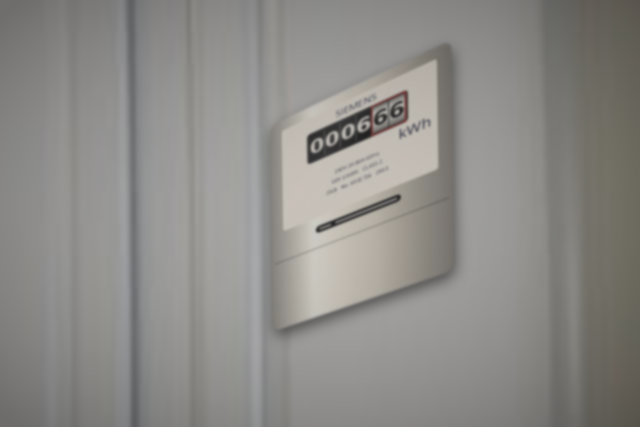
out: 6.66 kWh
